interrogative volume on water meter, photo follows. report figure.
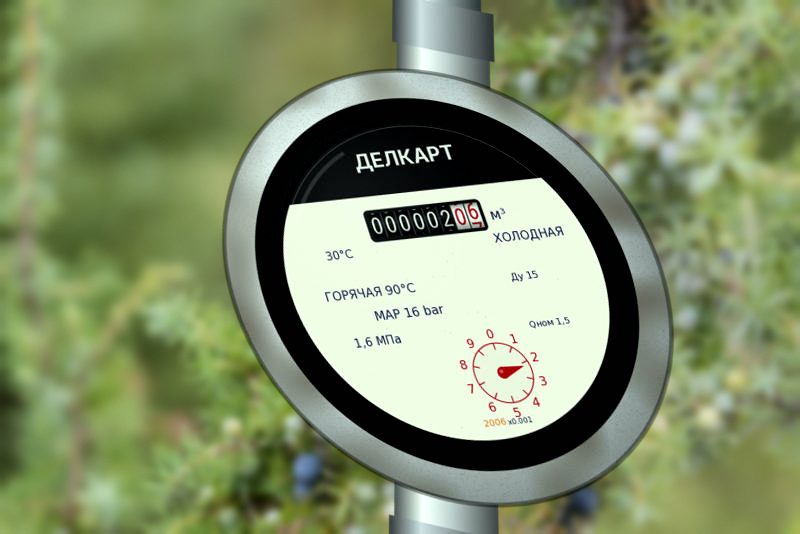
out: 2.062 m³
